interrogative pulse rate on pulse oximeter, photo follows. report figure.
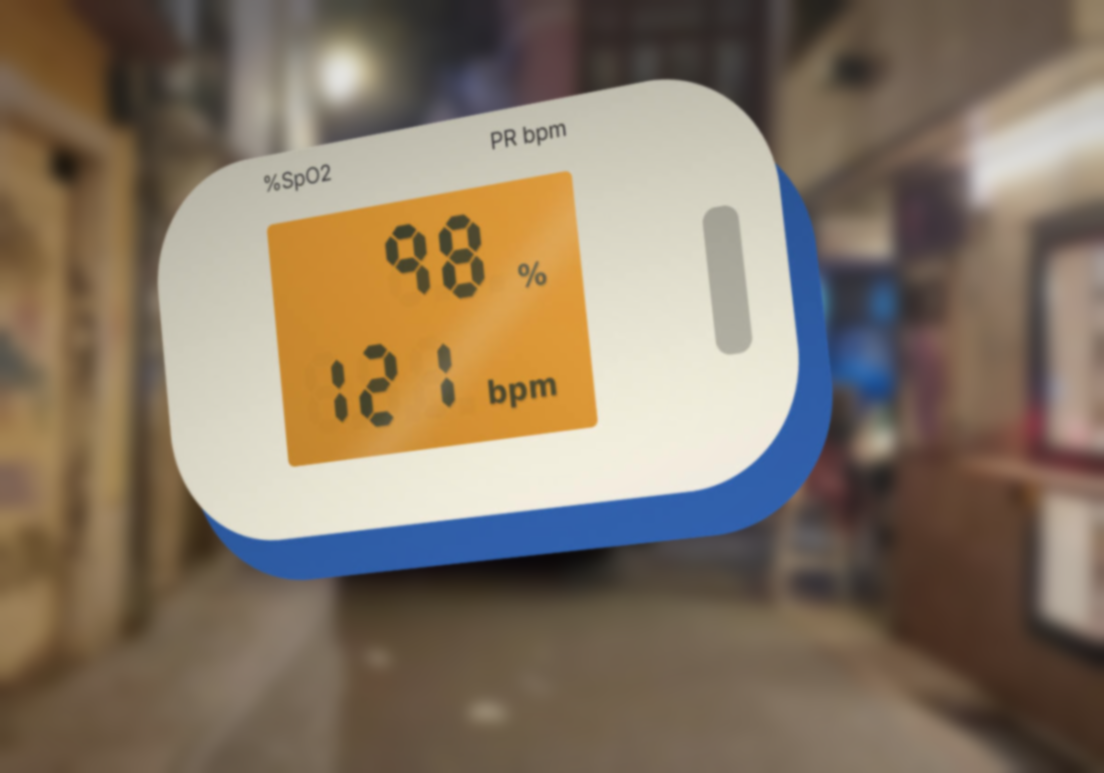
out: 121 bpm
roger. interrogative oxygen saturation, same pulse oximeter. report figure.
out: 98 %
